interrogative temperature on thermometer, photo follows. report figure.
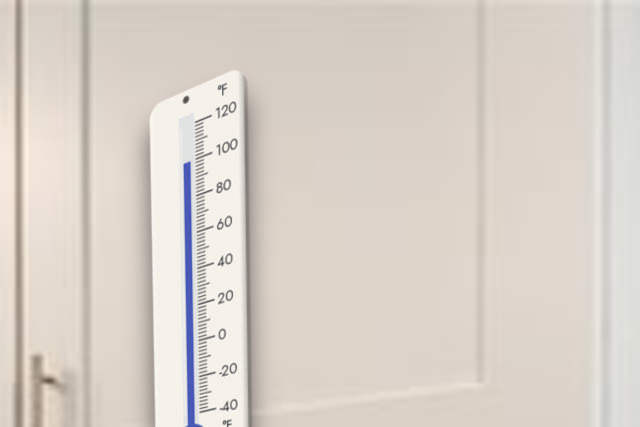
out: 100 °F
